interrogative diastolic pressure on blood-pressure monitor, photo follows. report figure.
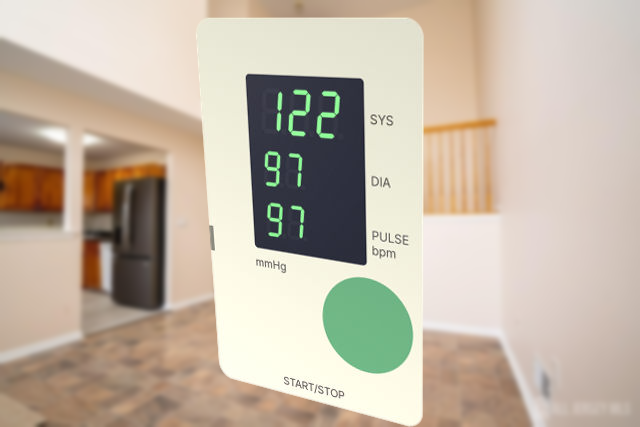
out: 97 mmHg
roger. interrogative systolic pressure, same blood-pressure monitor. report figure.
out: 122 mmHg
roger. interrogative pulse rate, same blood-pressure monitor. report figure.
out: 97 bpm
